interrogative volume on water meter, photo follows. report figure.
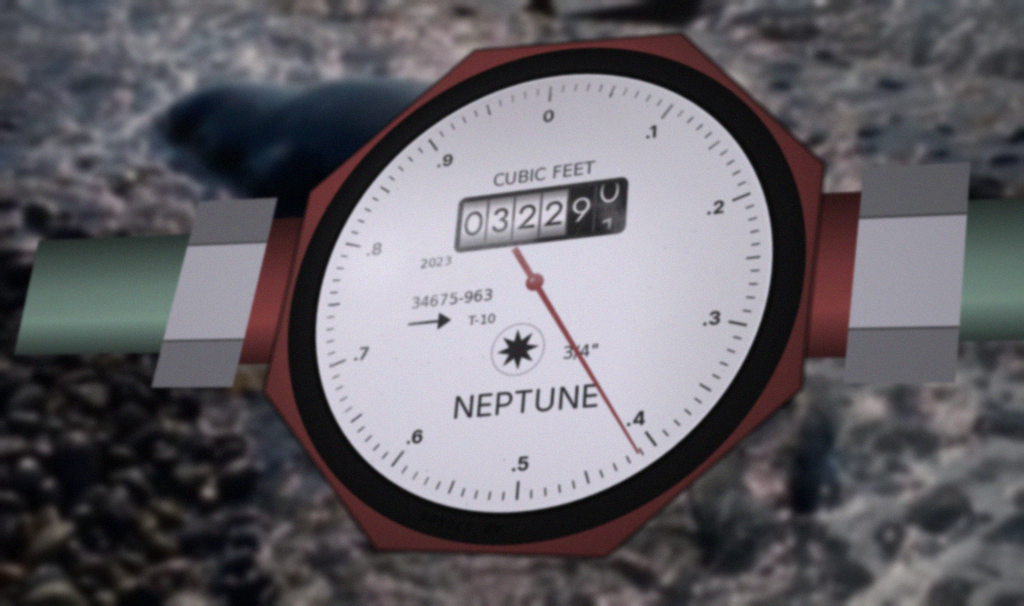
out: 32290.41 ft³
